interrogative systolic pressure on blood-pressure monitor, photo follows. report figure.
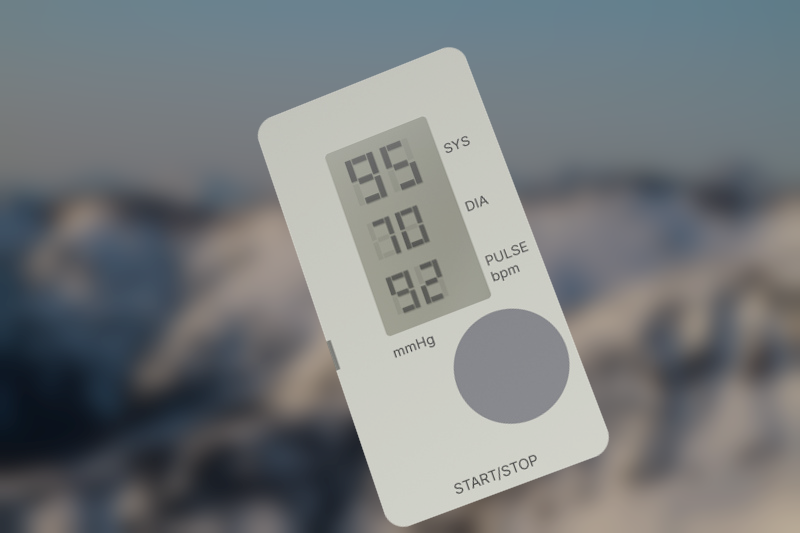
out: 95 mmHg
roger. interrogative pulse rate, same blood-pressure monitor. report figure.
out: 92 bpm
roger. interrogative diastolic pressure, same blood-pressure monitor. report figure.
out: 70 mmHg
